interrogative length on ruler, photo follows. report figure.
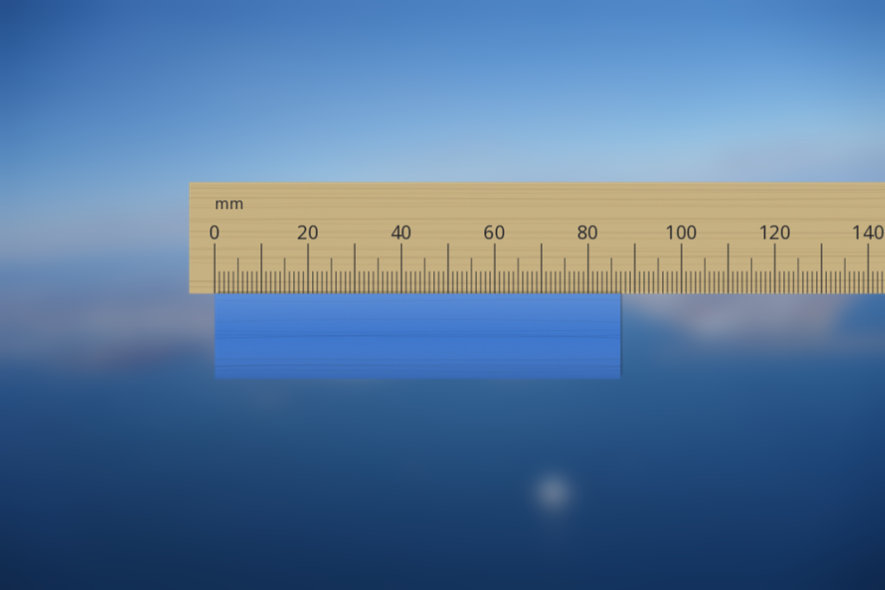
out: 87 mm
